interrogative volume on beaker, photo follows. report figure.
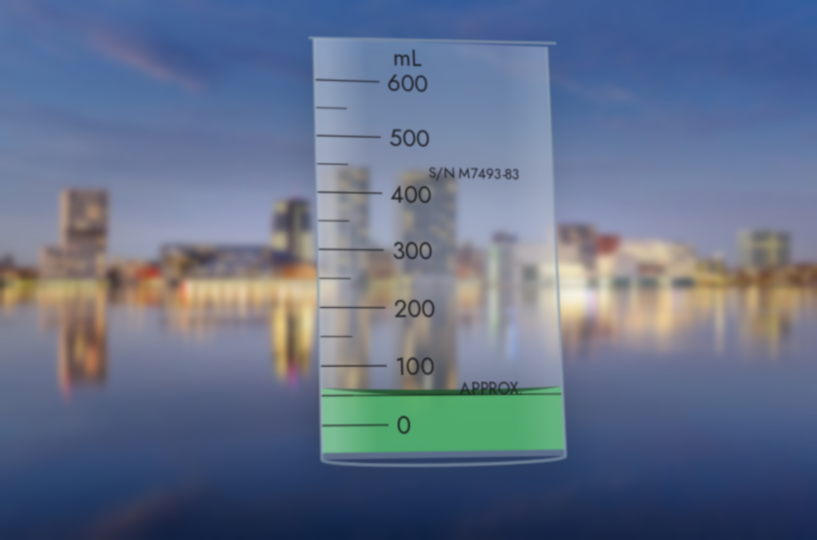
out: 50 mL
